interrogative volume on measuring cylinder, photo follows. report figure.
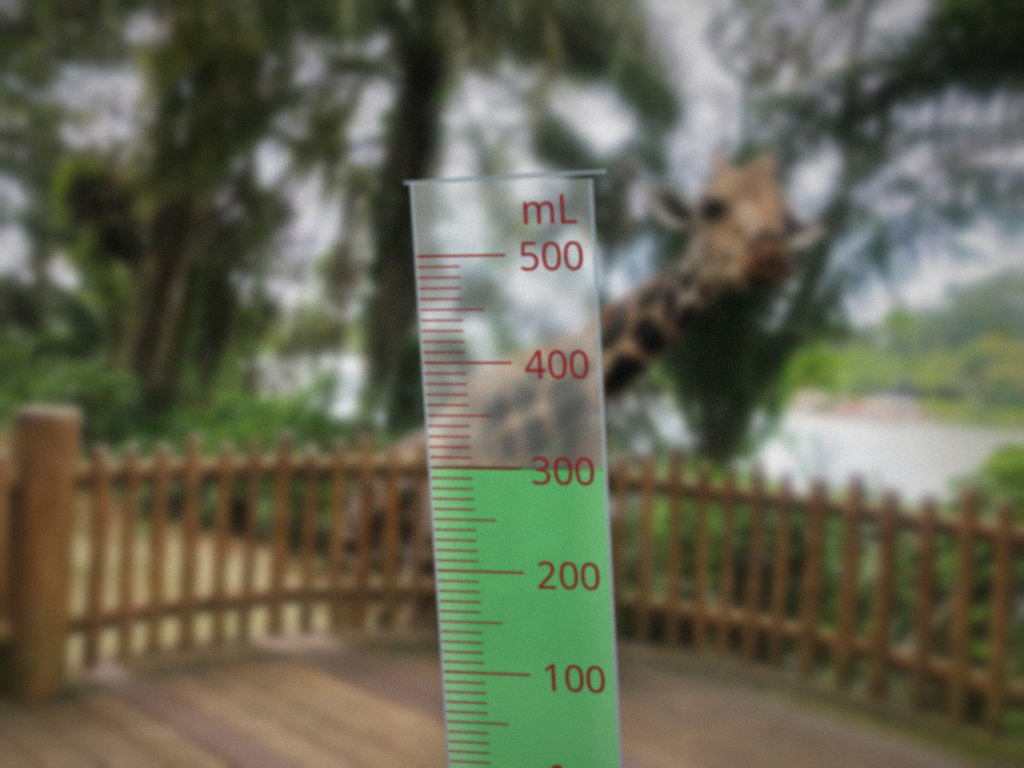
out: 300 mL
